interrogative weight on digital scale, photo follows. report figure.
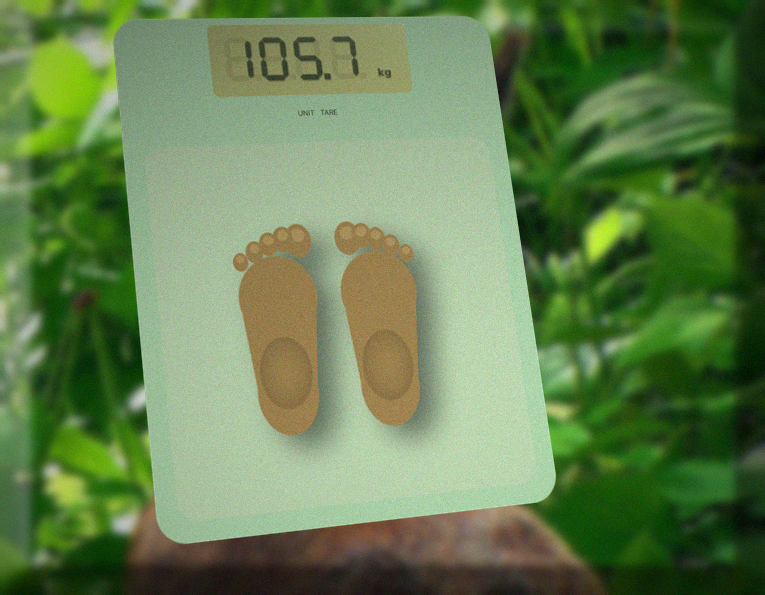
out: 105.7 kg
